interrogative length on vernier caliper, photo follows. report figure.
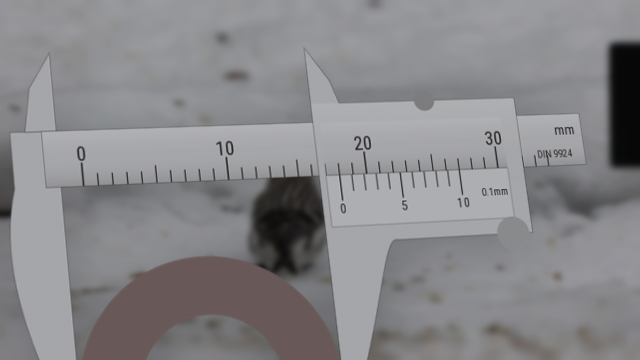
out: 18.0 mm
